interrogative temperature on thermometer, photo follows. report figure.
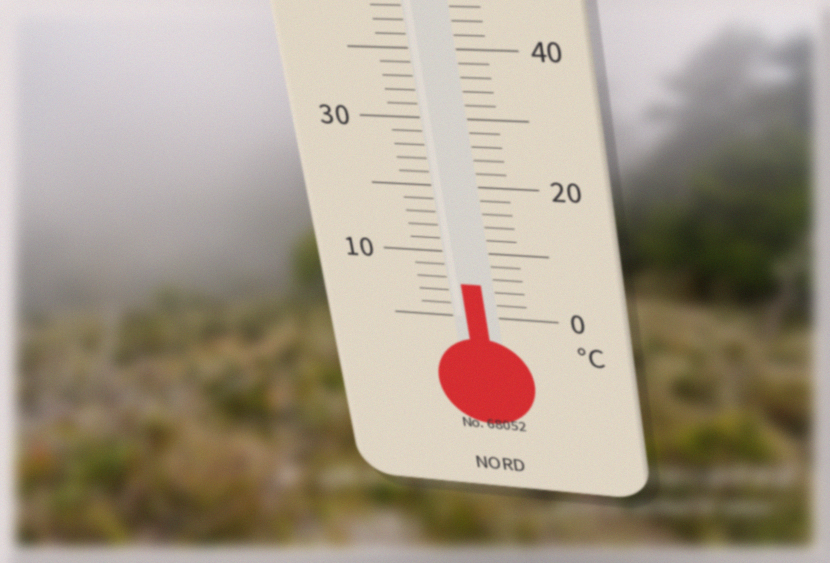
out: 5 °C
